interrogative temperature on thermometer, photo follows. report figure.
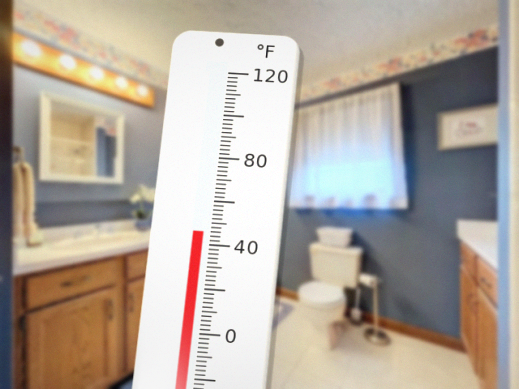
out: 46 °F
